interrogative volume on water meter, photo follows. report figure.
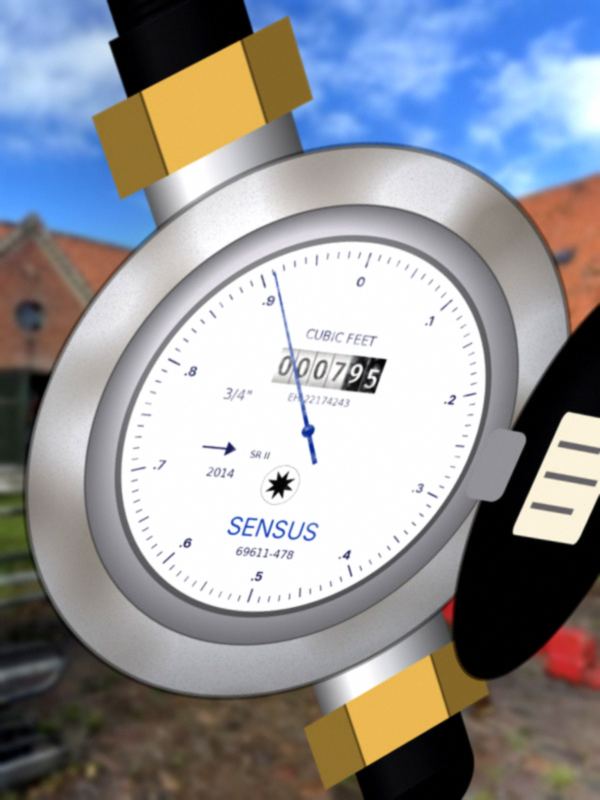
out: 794.91 ft³
